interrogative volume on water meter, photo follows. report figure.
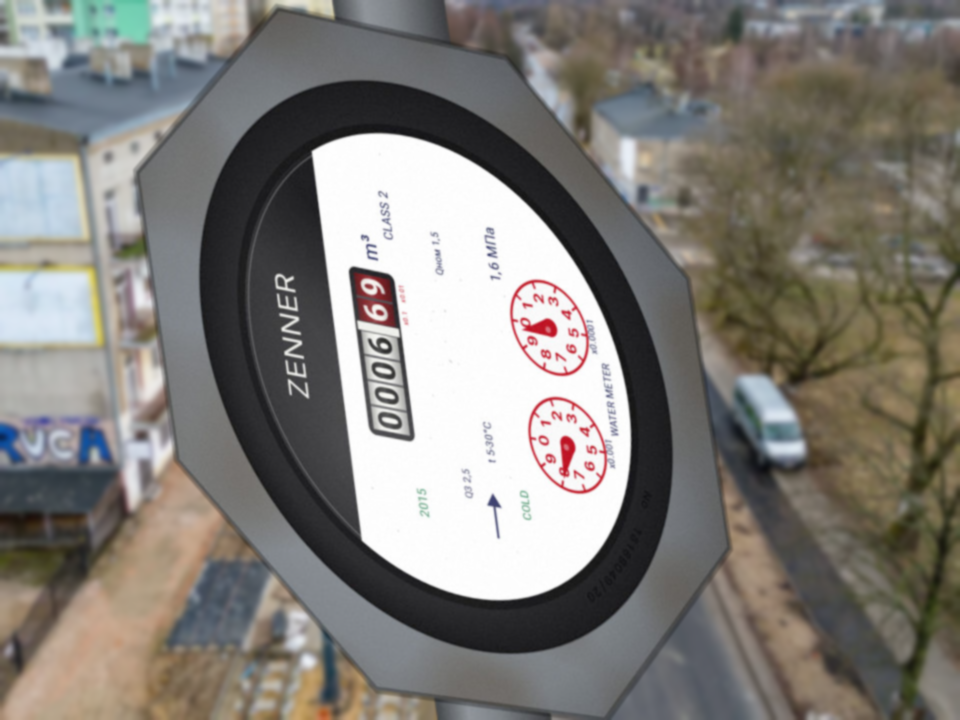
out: 6.6979 m³
